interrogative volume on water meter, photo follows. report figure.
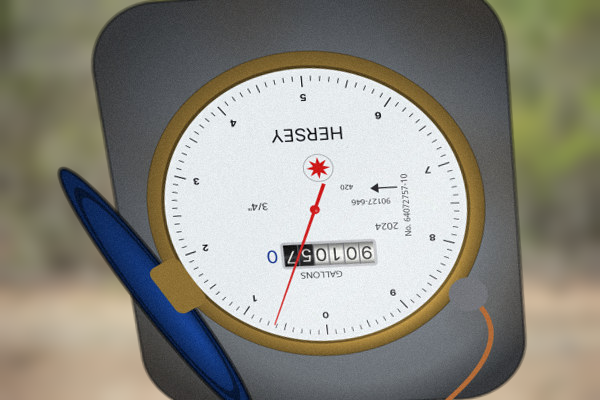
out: 9010570.6 gal
